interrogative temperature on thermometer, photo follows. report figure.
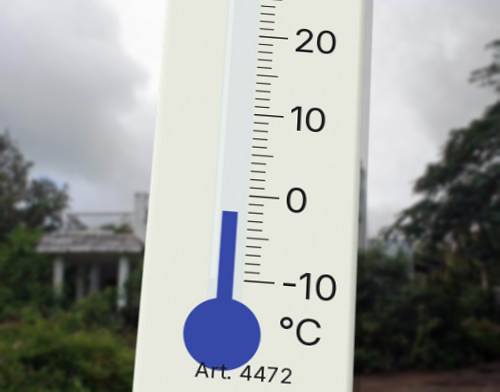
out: -2 °C
